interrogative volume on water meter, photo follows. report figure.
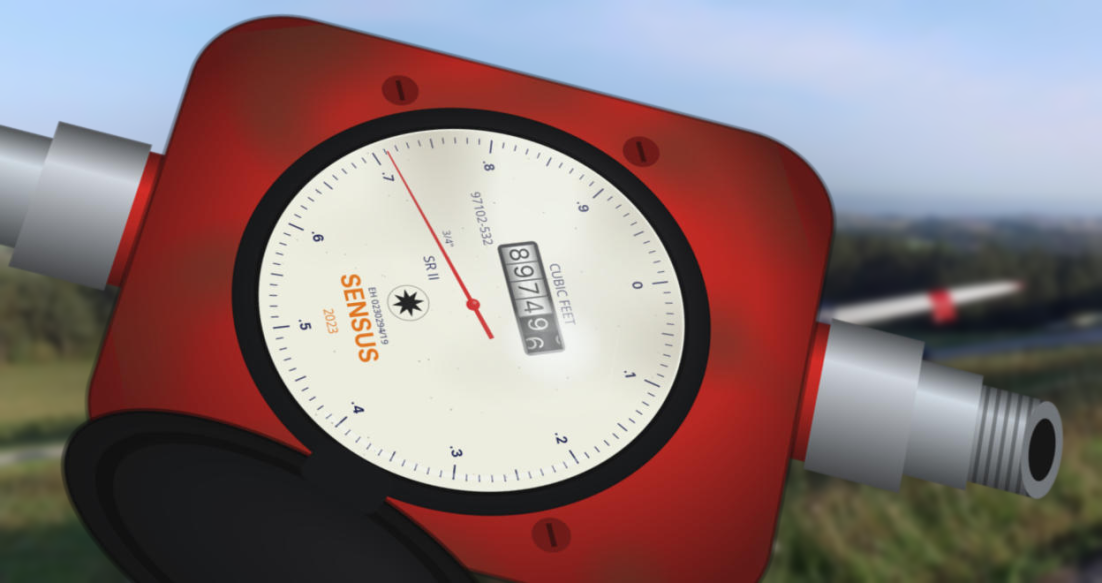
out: 897495.71 ft³
